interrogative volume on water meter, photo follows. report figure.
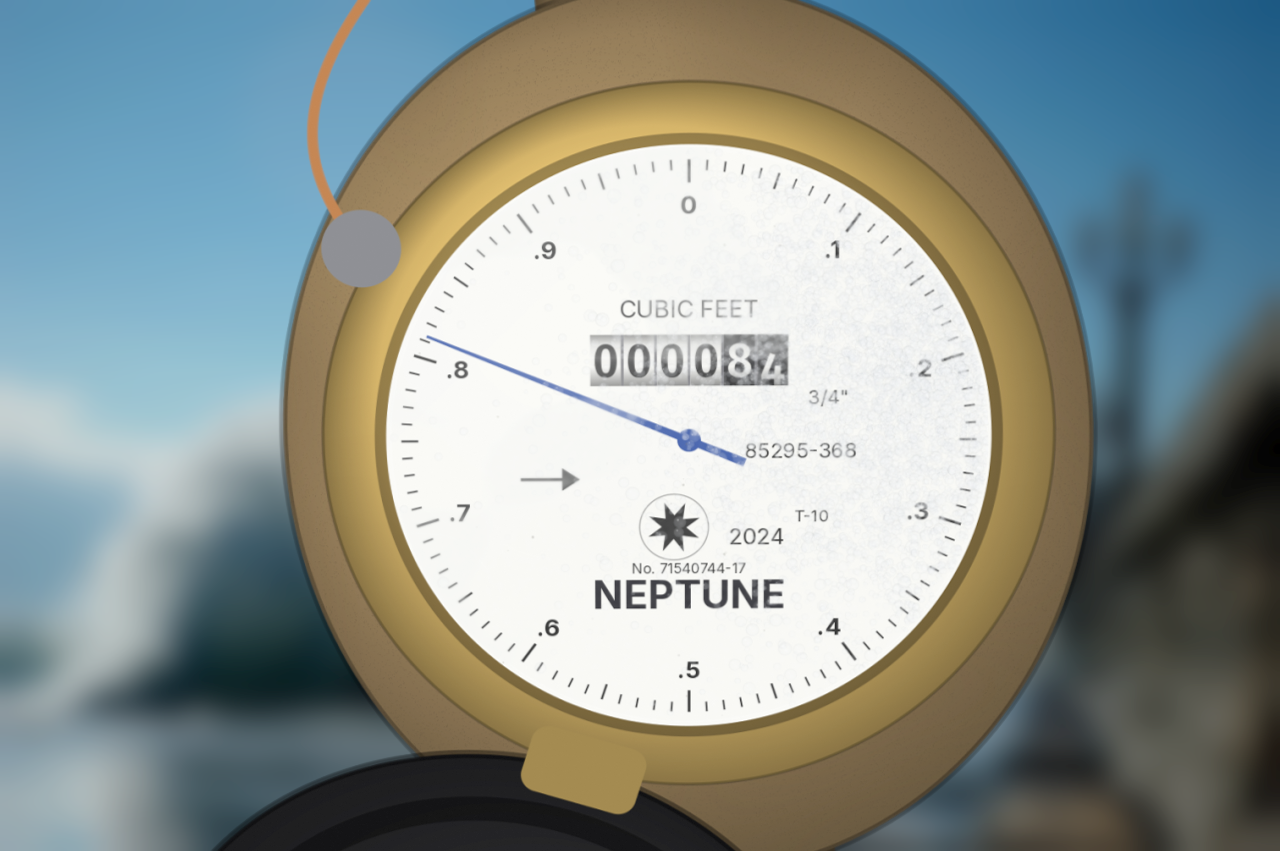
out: 83.81 ft³
